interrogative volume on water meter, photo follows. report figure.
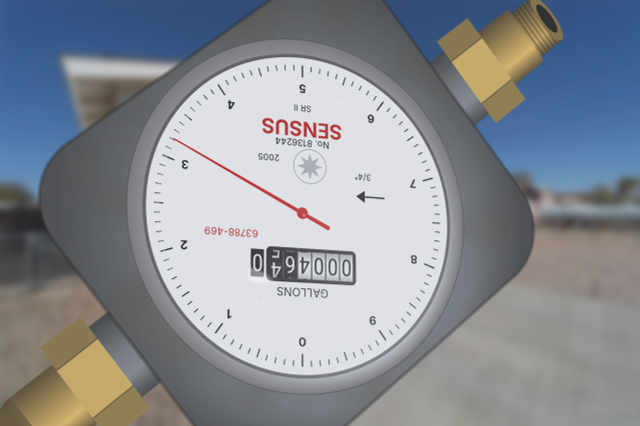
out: 4643.2 gal
